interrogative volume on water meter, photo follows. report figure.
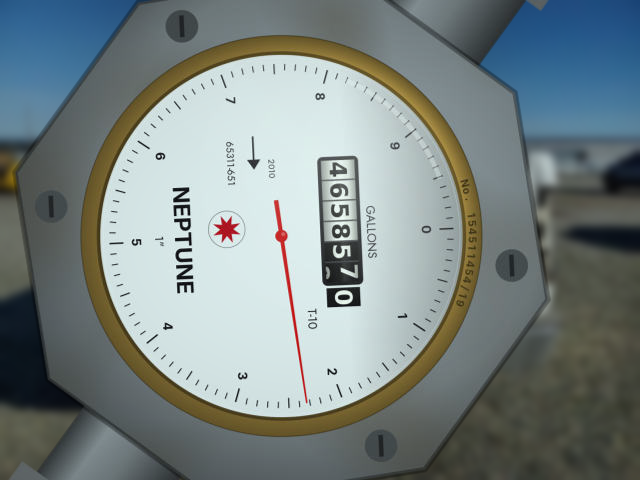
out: 4658572.3 gal
